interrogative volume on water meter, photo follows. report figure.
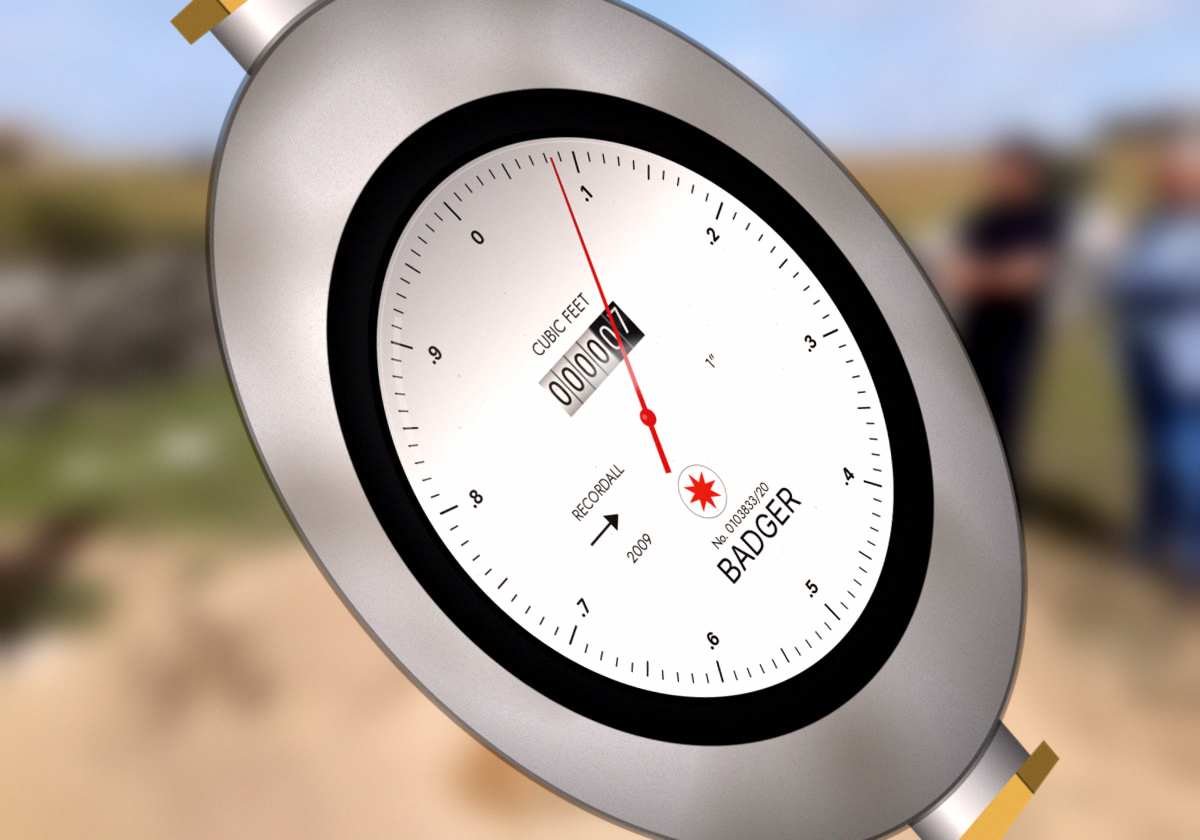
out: 7.08 ft³
